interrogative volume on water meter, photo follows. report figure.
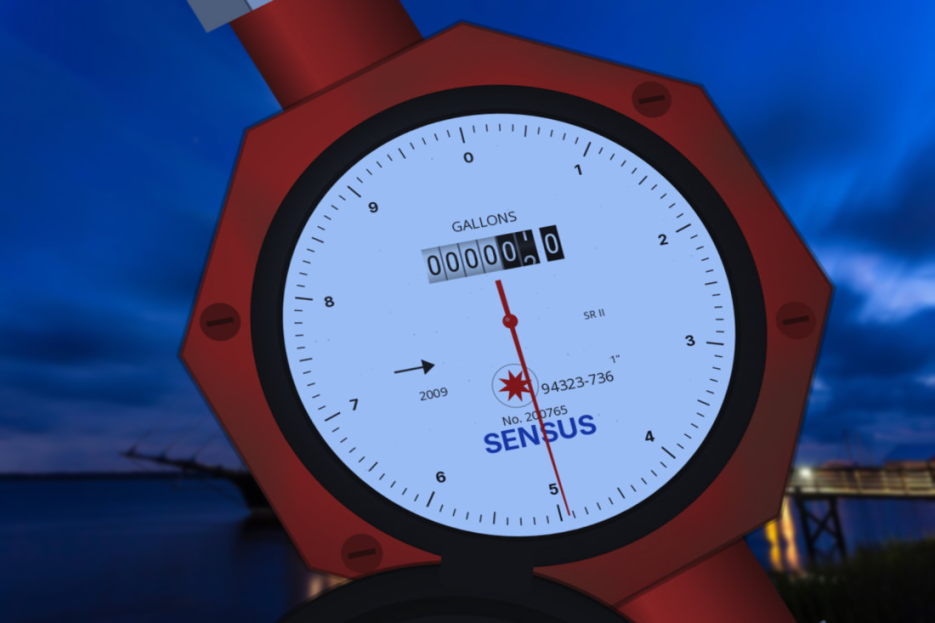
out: 14.9 gal
